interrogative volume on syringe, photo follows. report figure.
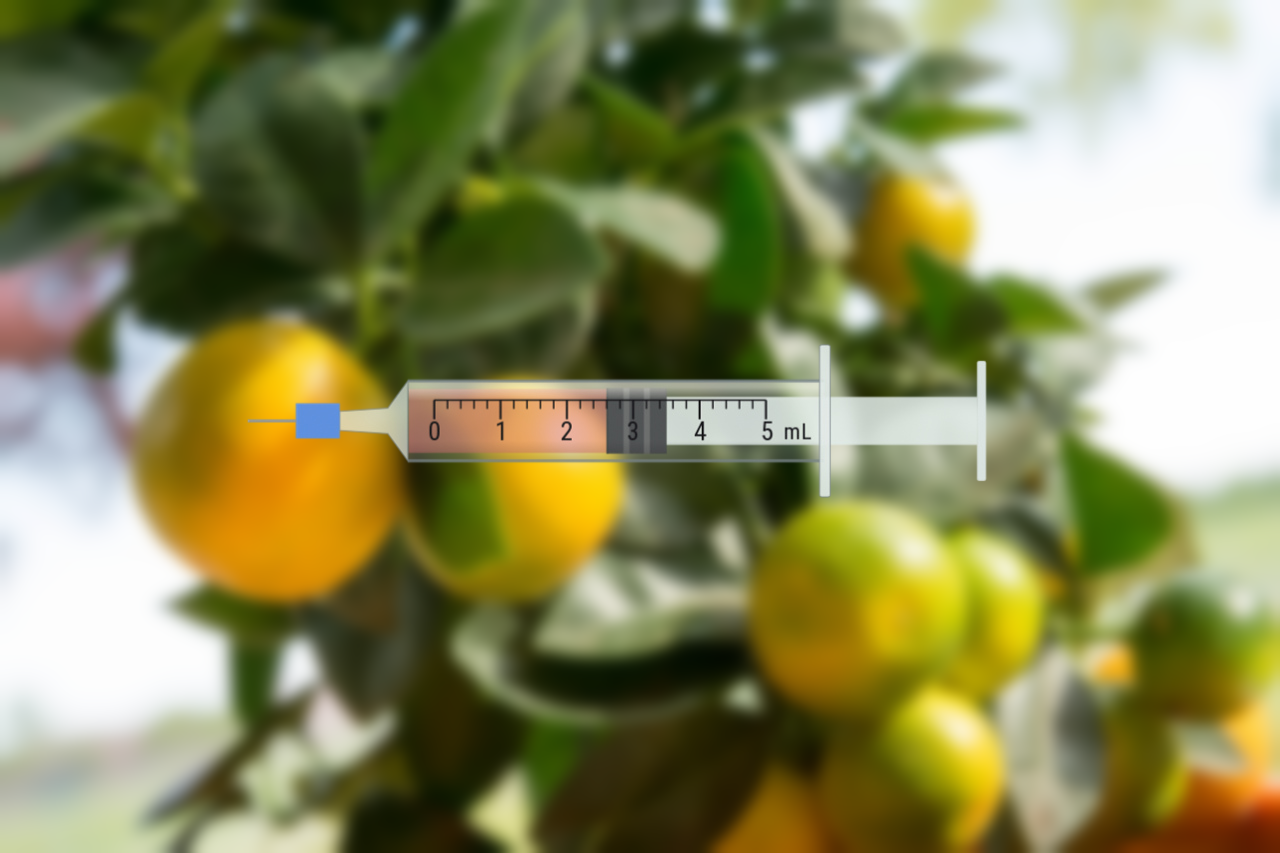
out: 2.6 mL
